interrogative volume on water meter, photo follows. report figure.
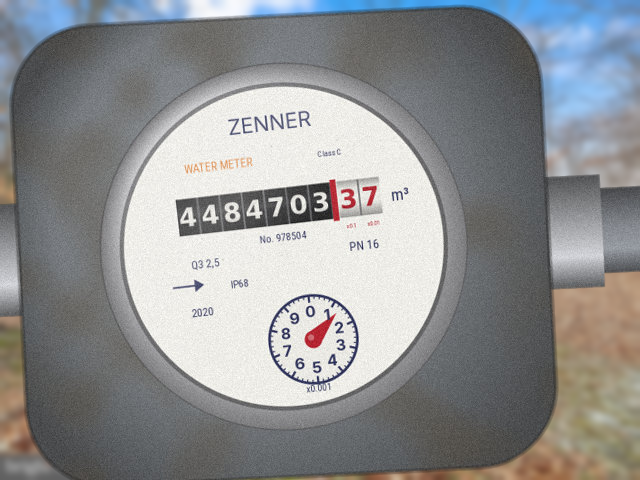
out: 4484703.371 m³
